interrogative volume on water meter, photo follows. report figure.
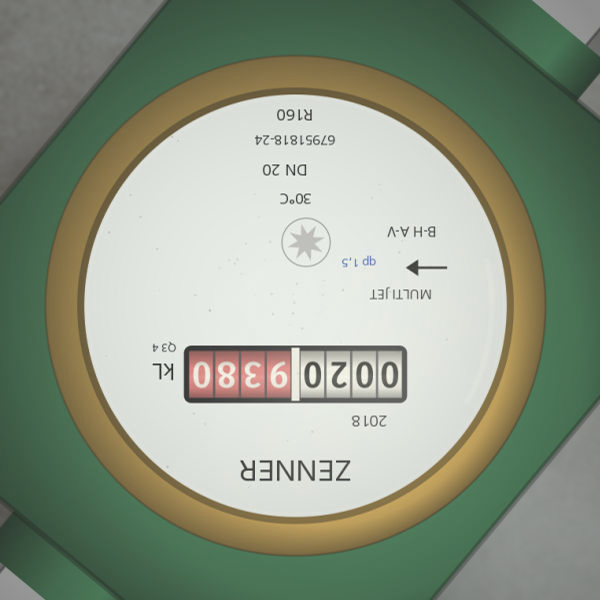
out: 20.9380 kL
